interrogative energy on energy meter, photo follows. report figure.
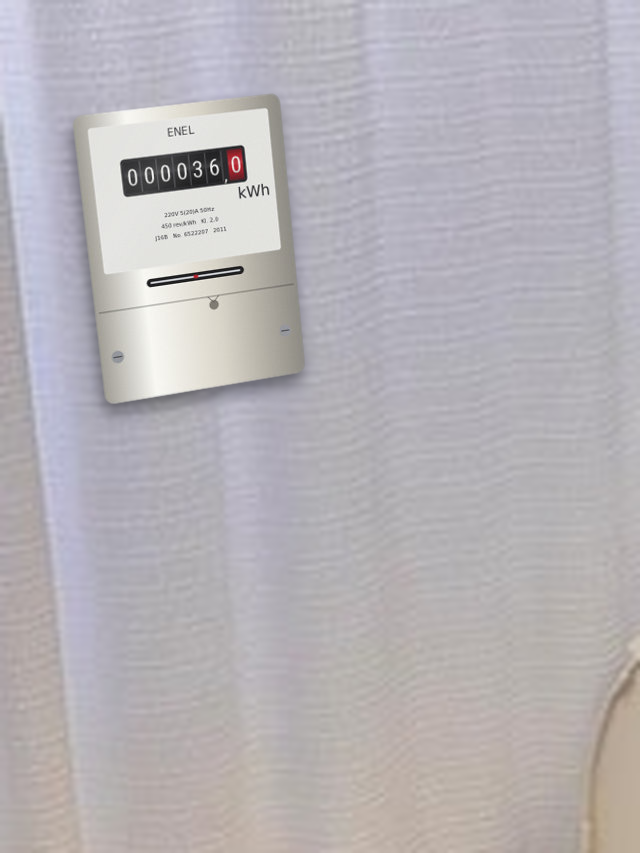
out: 36.0 kWh
